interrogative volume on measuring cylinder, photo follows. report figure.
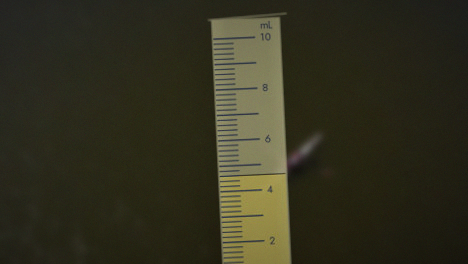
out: 4.6 mL
